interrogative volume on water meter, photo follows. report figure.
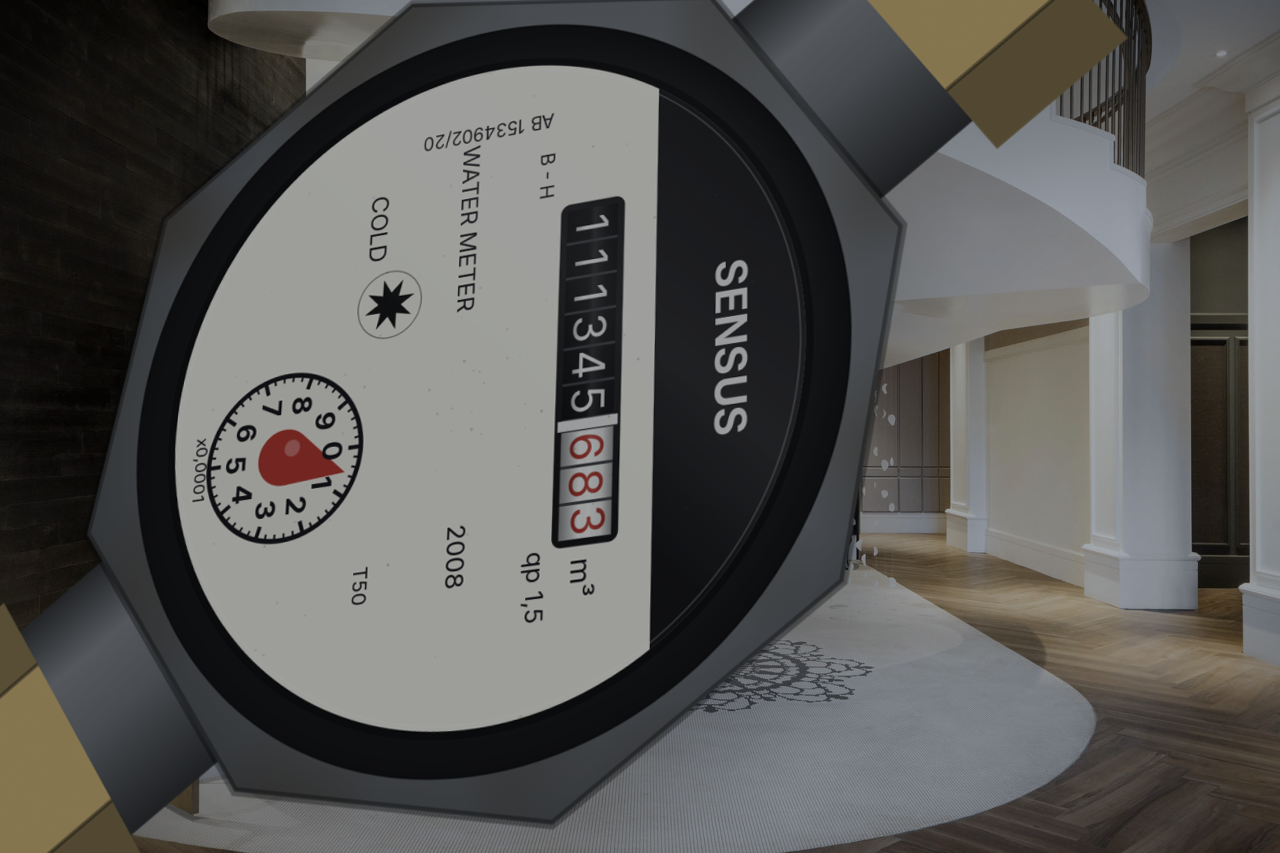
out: 111345.6830 m³
